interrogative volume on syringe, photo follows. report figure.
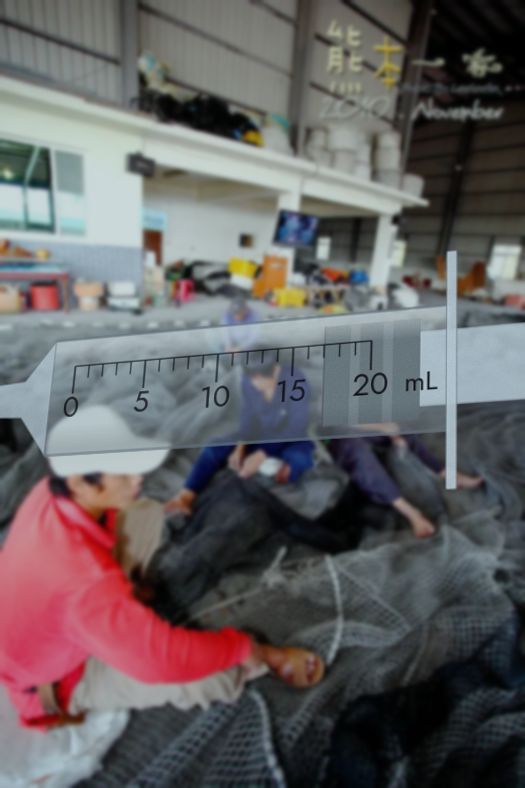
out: 17 mL
